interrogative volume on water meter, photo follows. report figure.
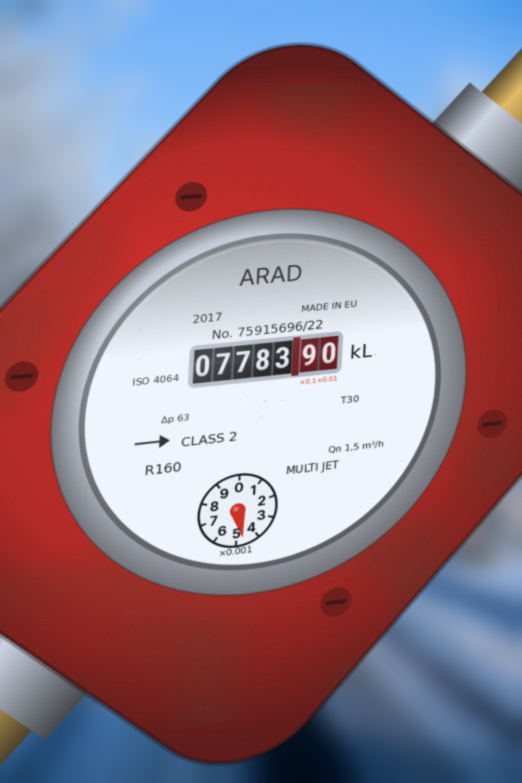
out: 7783.904 kL
